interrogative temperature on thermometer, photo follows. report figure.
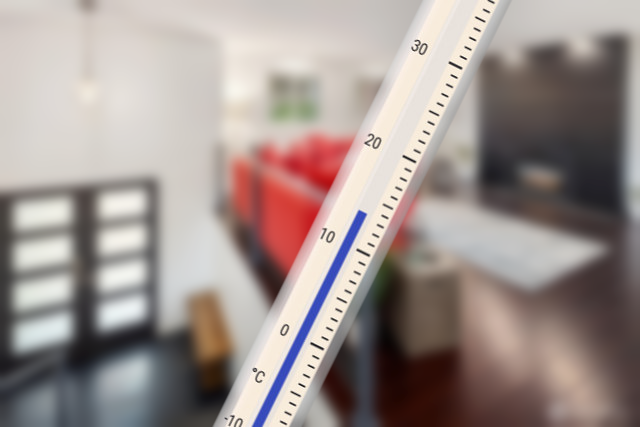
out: 13.5 °C
